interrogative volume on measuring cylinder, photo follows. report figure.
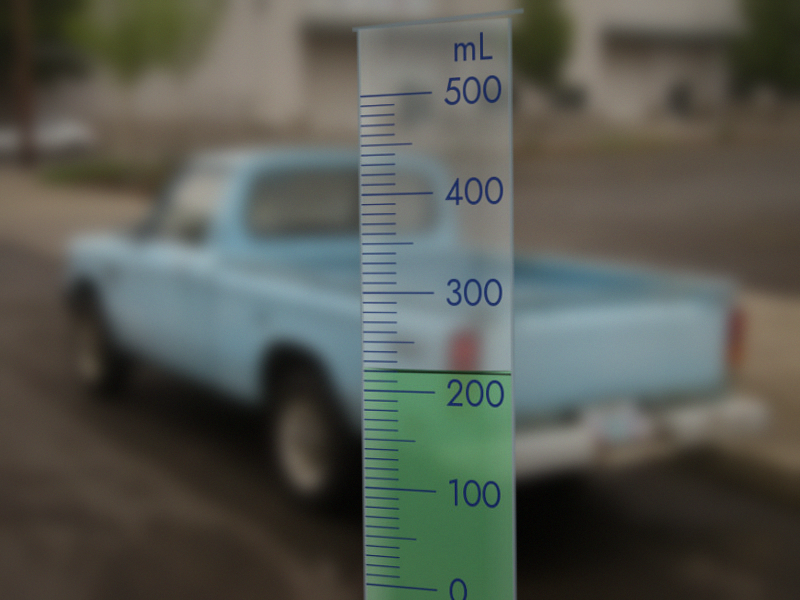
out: 220 mL
